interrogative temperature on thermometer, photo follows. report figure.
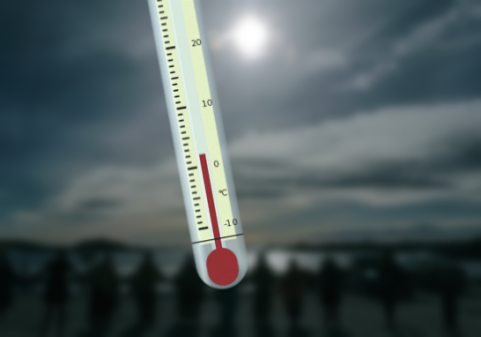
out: 2 °C
